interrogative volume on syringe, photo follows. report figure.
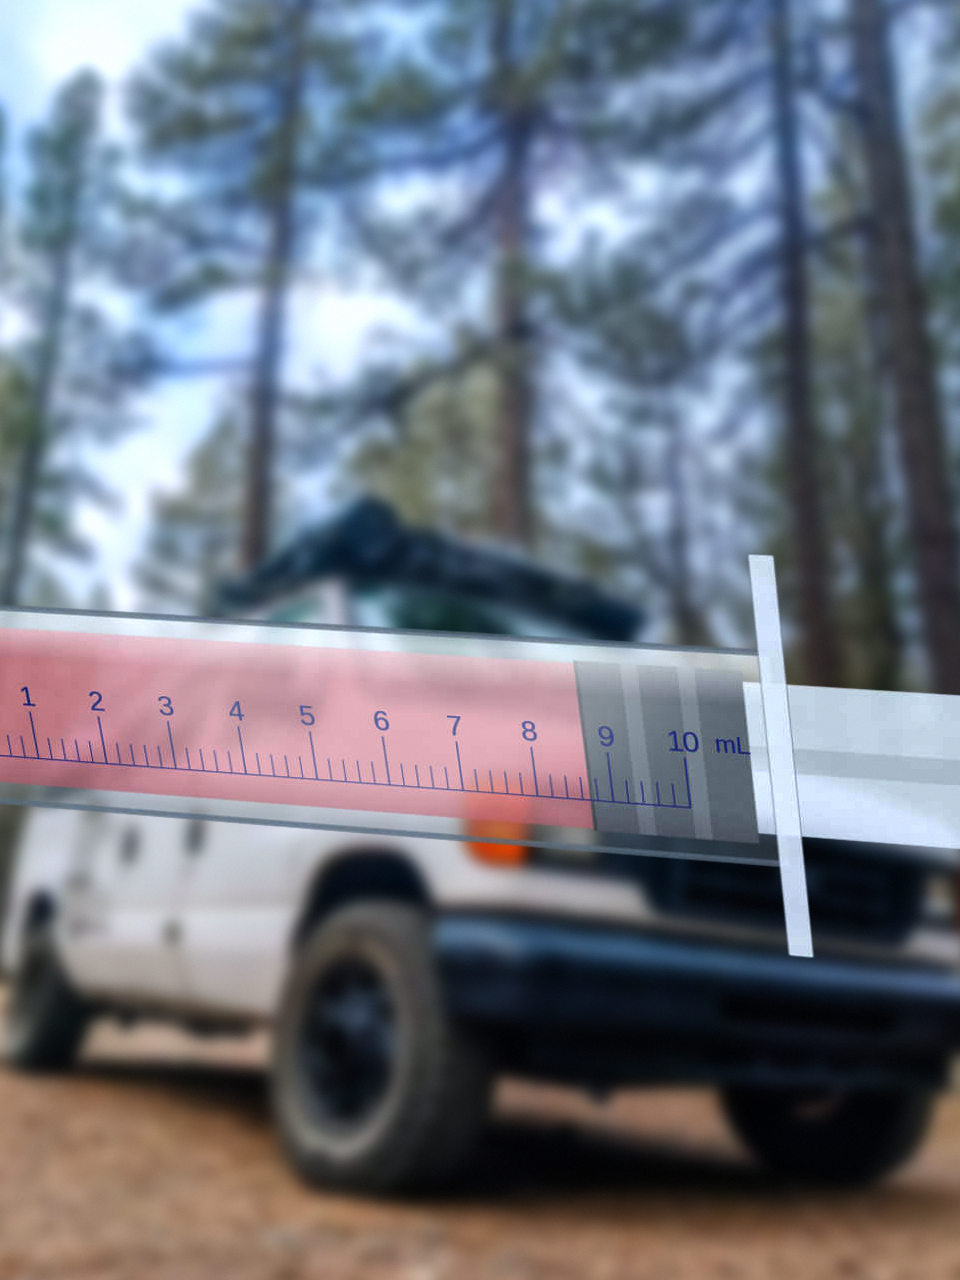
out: 8.7 mL
